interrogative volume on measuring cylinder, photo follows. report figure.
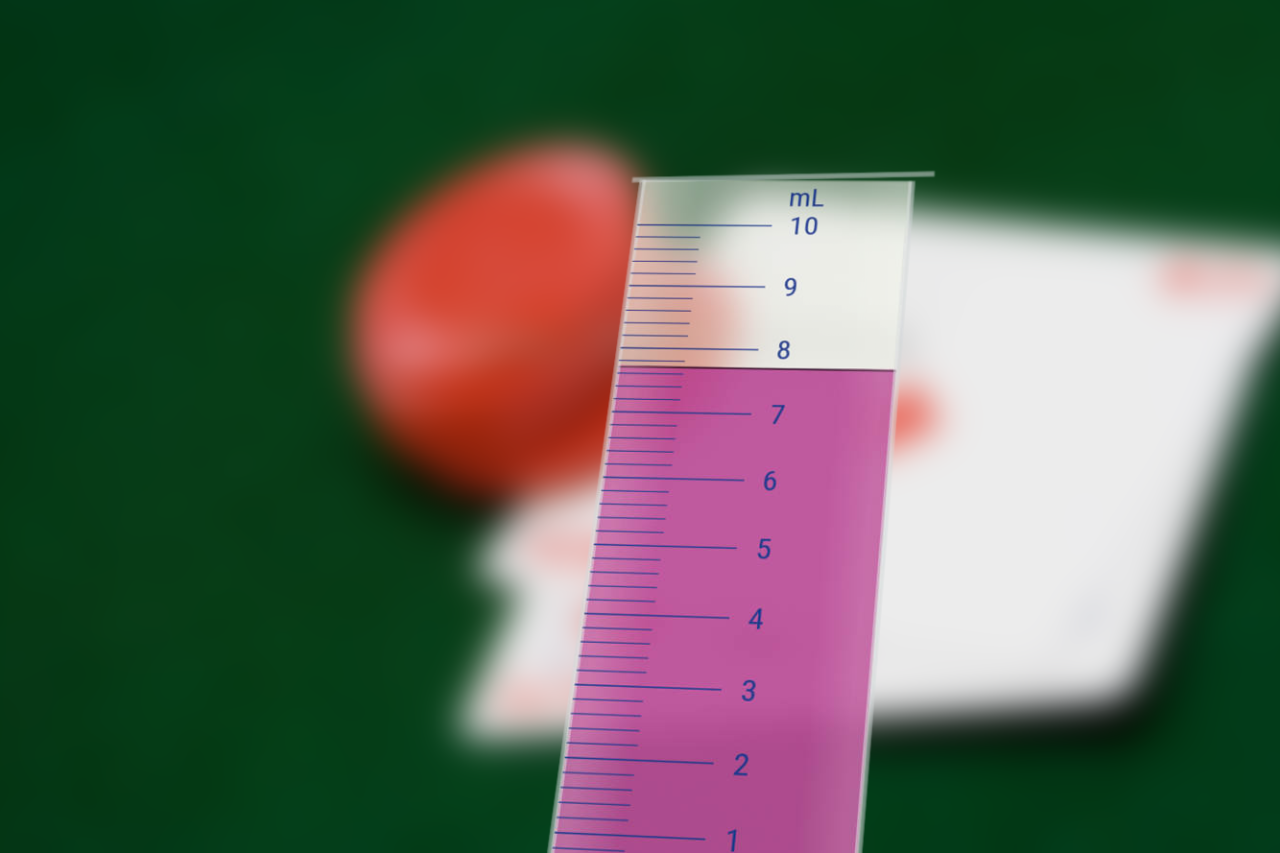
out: 7.7 mL
